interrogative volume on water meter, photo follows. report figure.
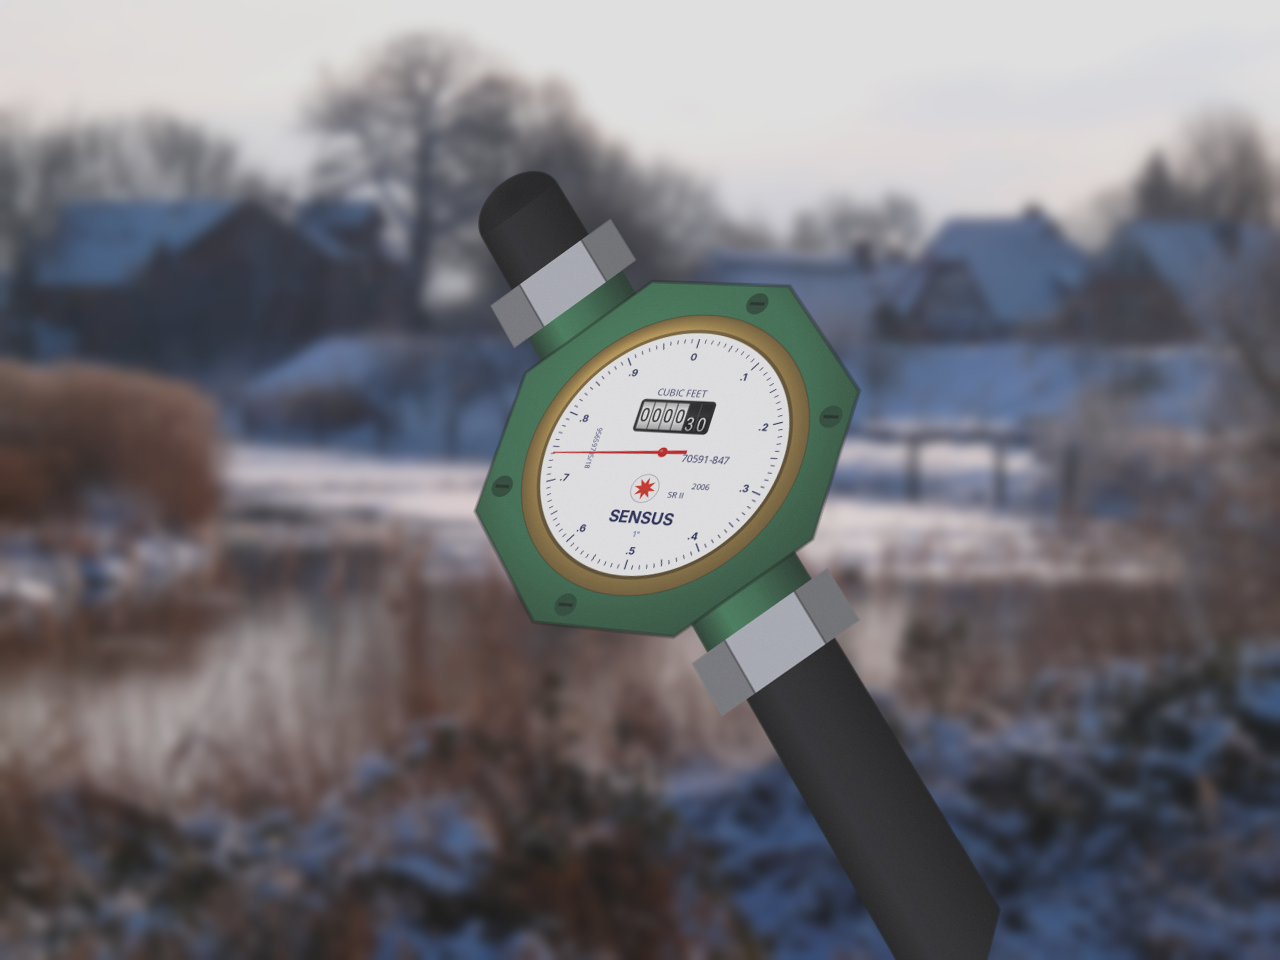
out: 29.74 ft³
